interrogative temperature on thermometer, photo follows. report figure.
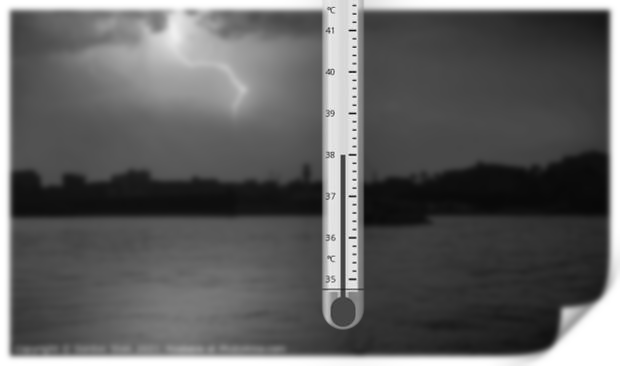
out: 38 °C
